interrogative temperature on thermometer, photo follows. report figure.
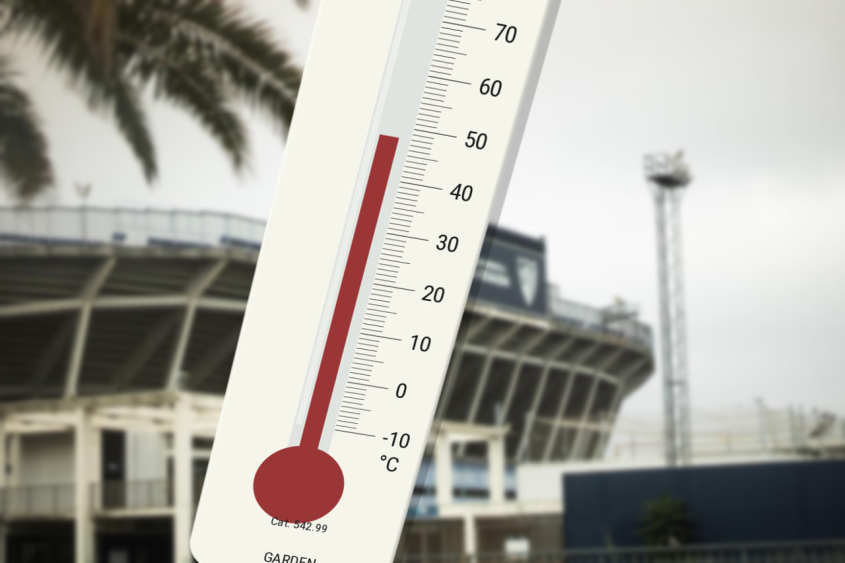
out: 48 °C
